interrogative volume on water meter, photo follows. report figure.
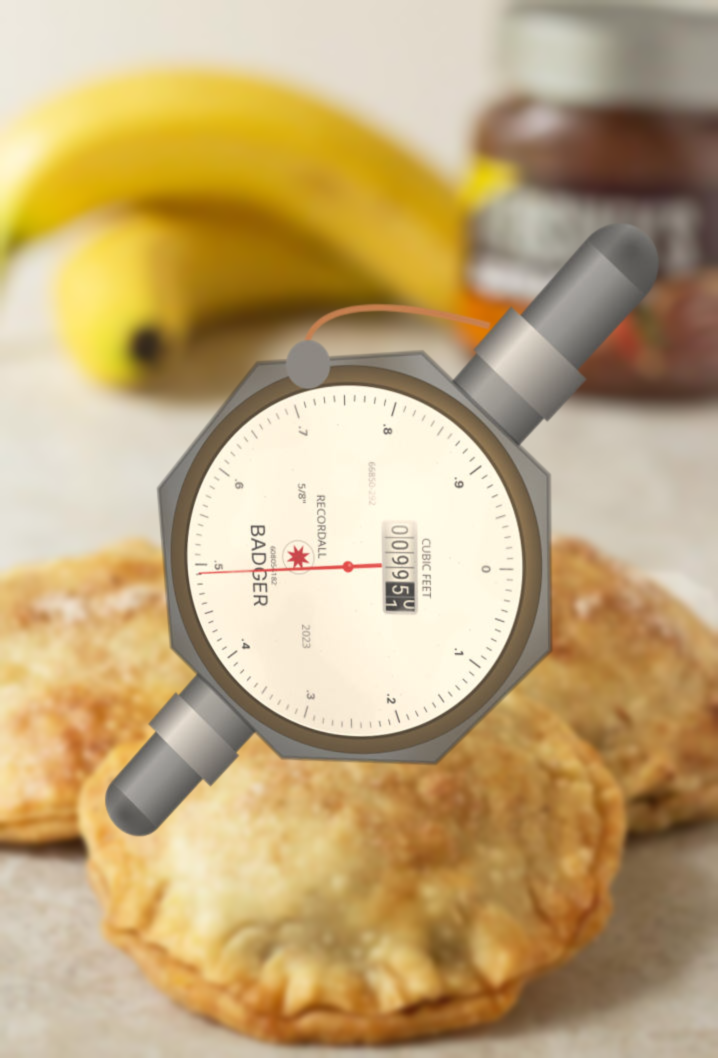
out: 9950.49 ft³
